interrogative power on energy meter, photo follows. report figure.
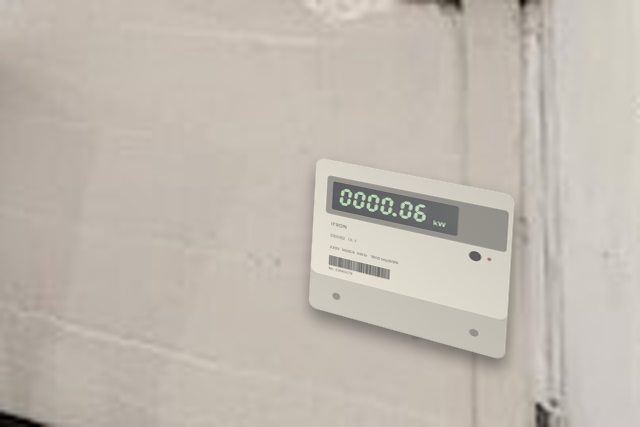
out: 0.06 kW
